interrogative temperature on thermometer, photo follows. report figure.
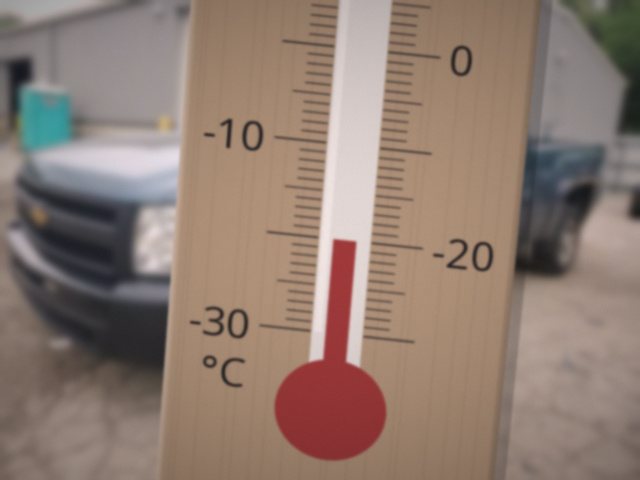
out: -20 °C
